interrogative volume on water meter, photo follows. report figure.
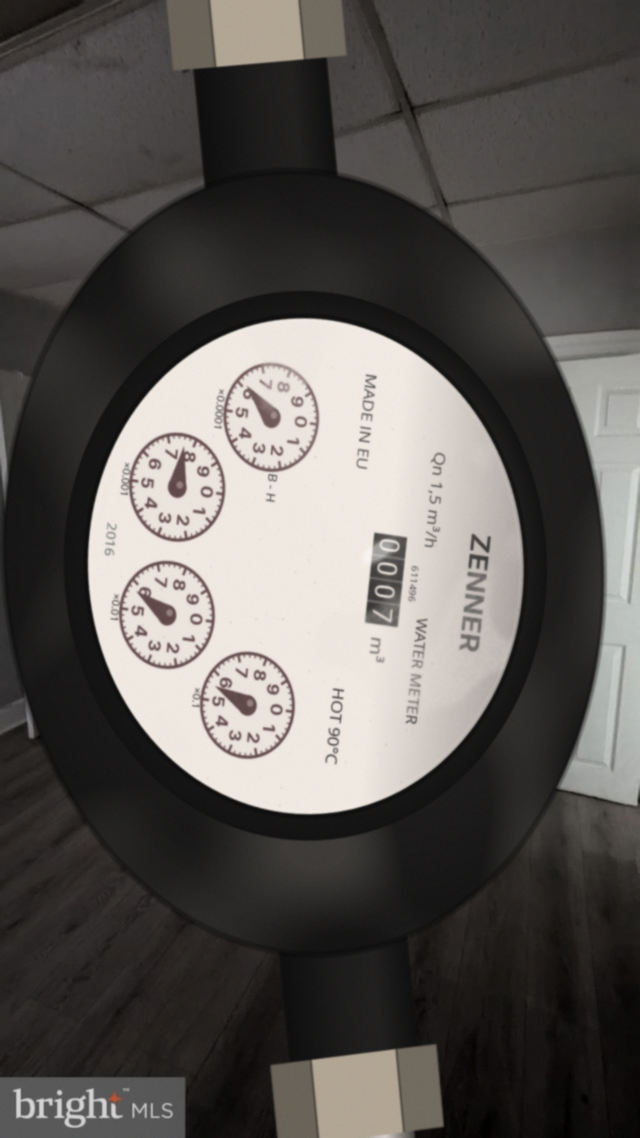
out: 7.5576 m³
